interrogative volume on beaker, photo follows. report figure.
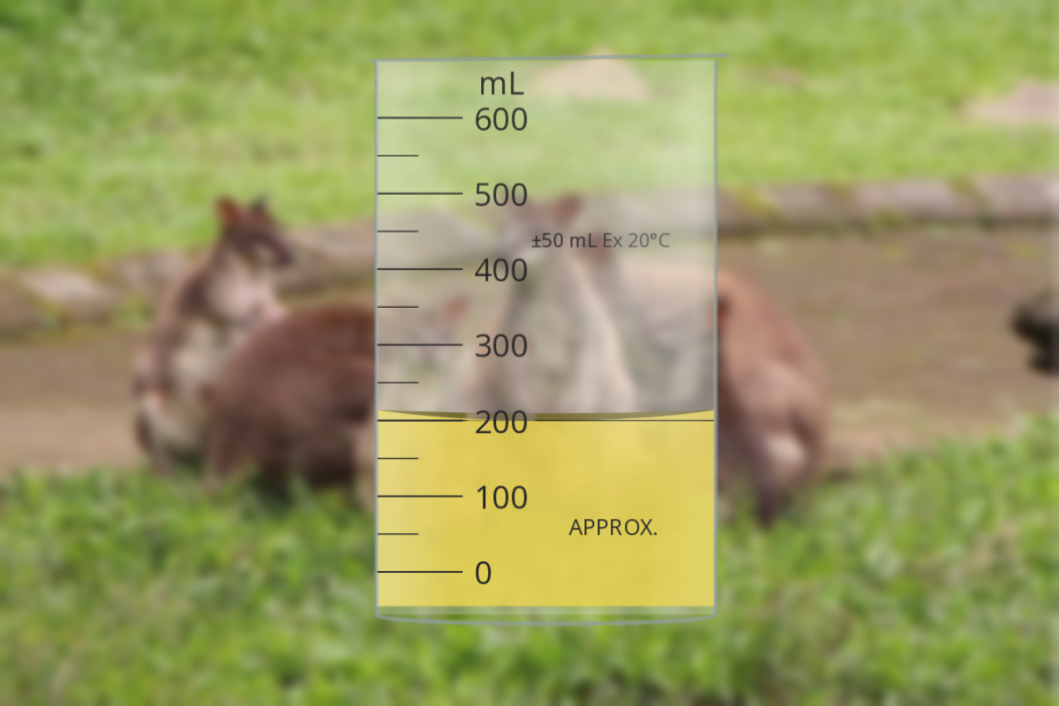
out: 200 mL
